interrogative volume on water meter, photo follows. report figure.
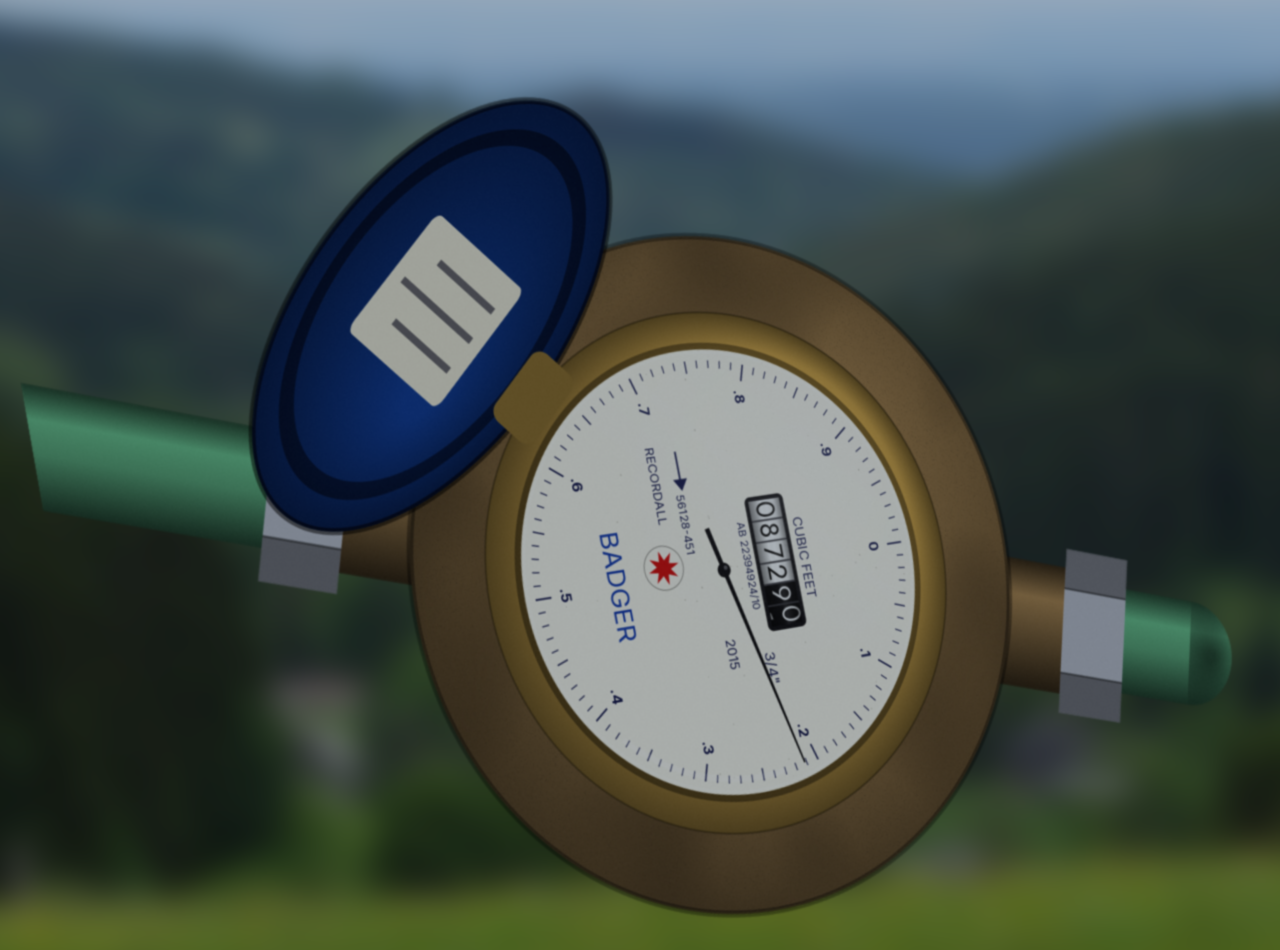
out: 87290.21 ft³
